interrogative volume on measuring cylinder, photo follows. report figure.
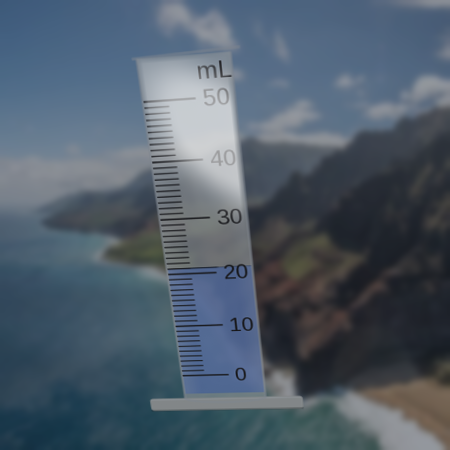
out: 21 mL
